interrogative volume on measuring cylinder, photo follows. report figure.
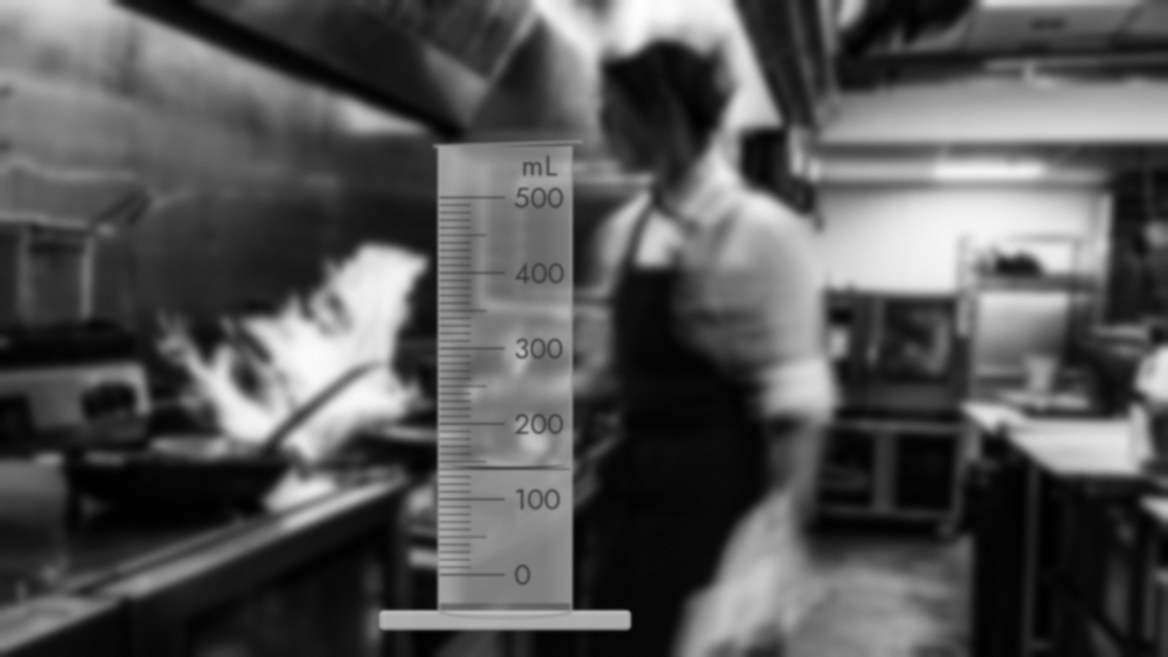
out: 140 mL
